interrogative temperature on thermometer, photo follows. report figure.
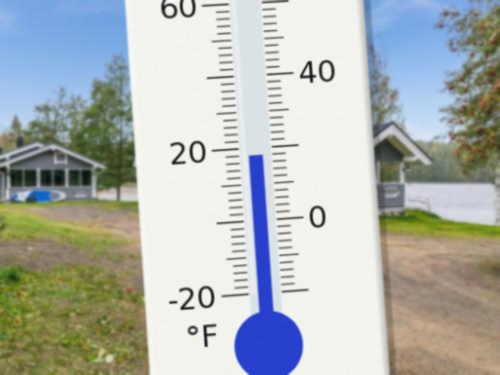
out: 18 °F
